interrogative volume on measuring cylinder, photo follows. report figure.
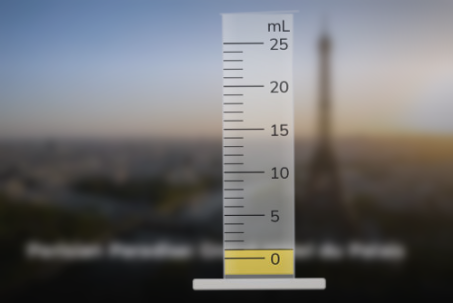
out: 1 mL
